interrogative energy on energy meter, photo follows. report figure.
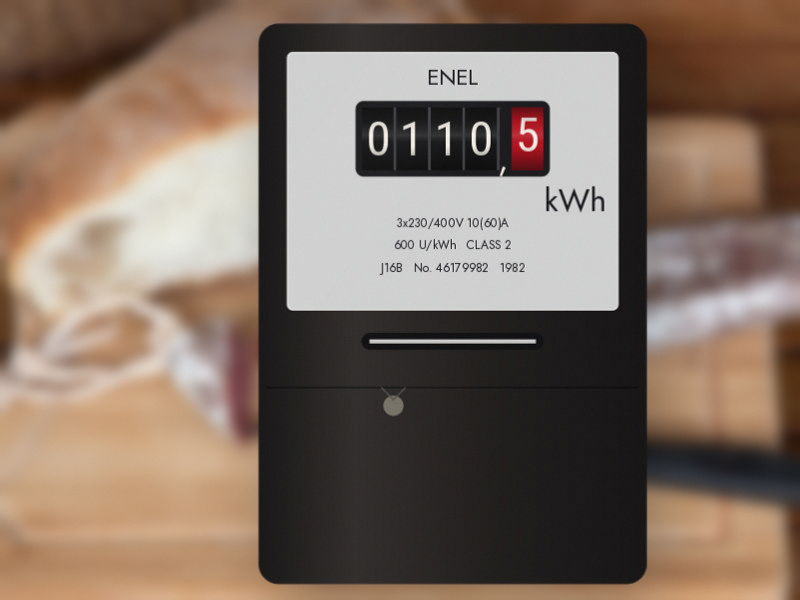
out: 110.5 kWh
